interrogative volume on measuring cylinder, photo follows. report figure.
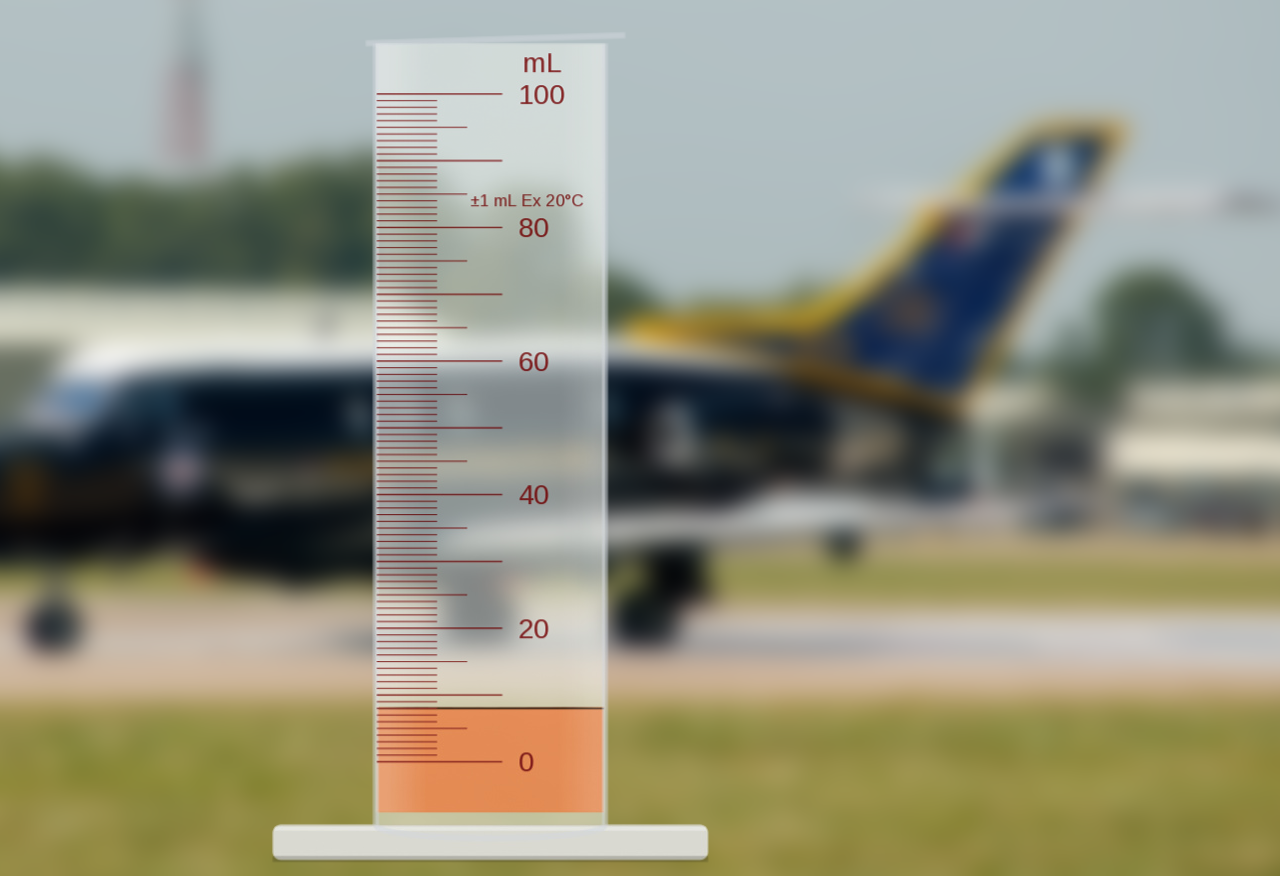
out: 8 mL
